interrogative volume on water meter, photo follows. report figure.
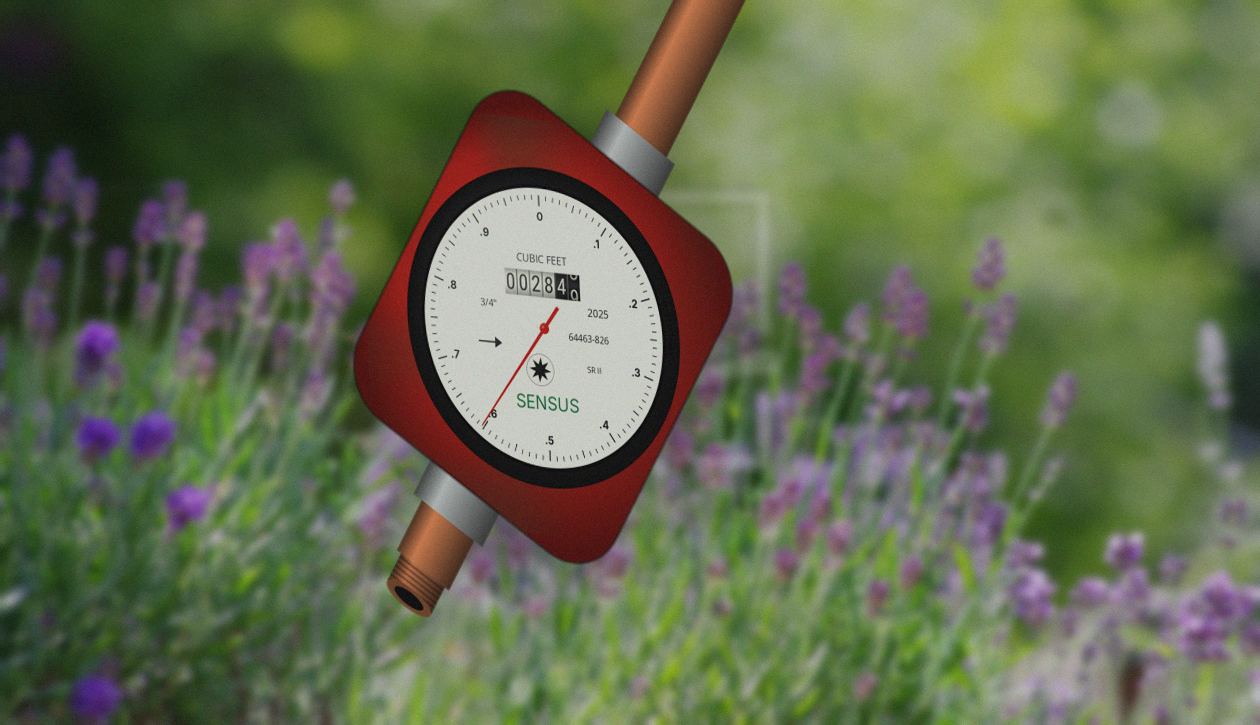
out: 2848.60 ft³
